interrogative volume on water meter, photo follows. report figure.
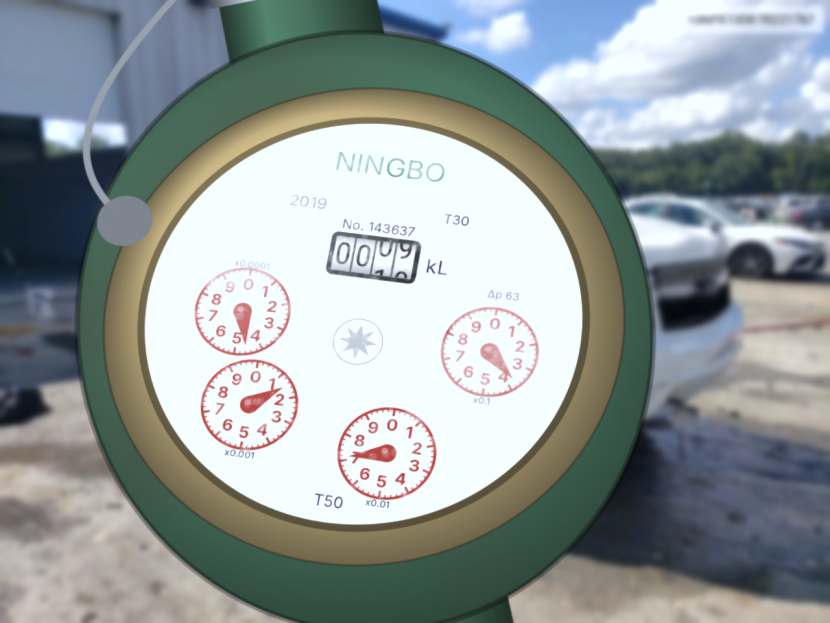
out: 9.3714 kL
